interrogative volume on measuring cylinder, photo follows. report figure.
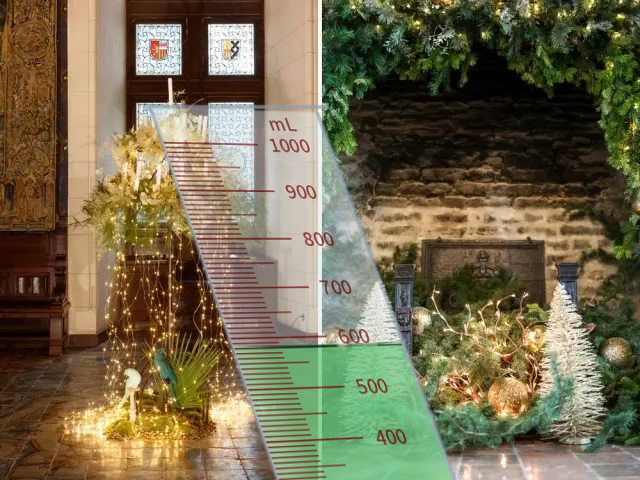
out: 580 mL
